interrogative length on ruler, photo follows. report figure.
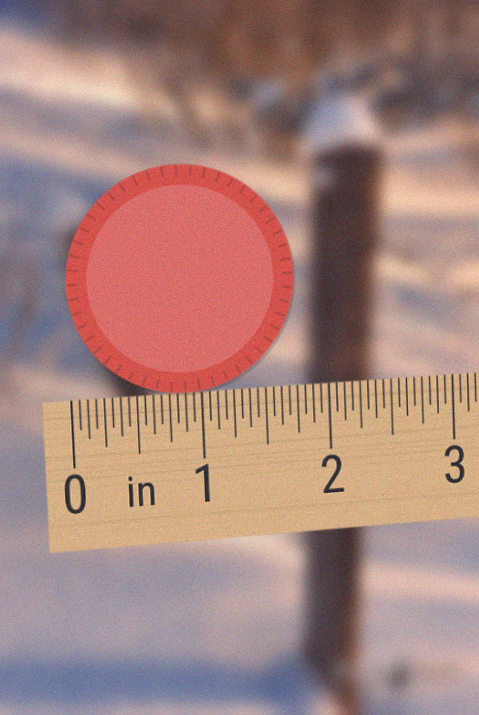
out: 1.75 in
